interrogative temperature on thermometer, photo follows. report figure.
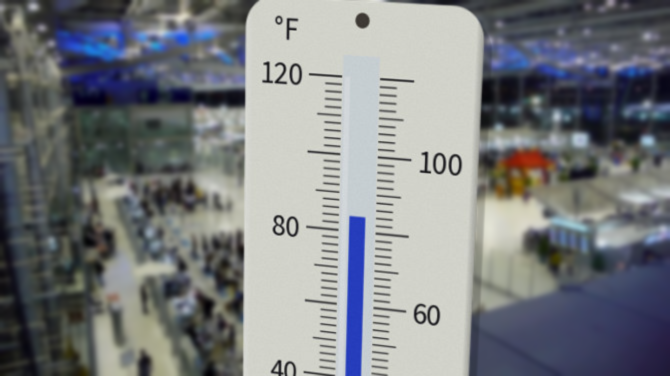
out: 84 °F
